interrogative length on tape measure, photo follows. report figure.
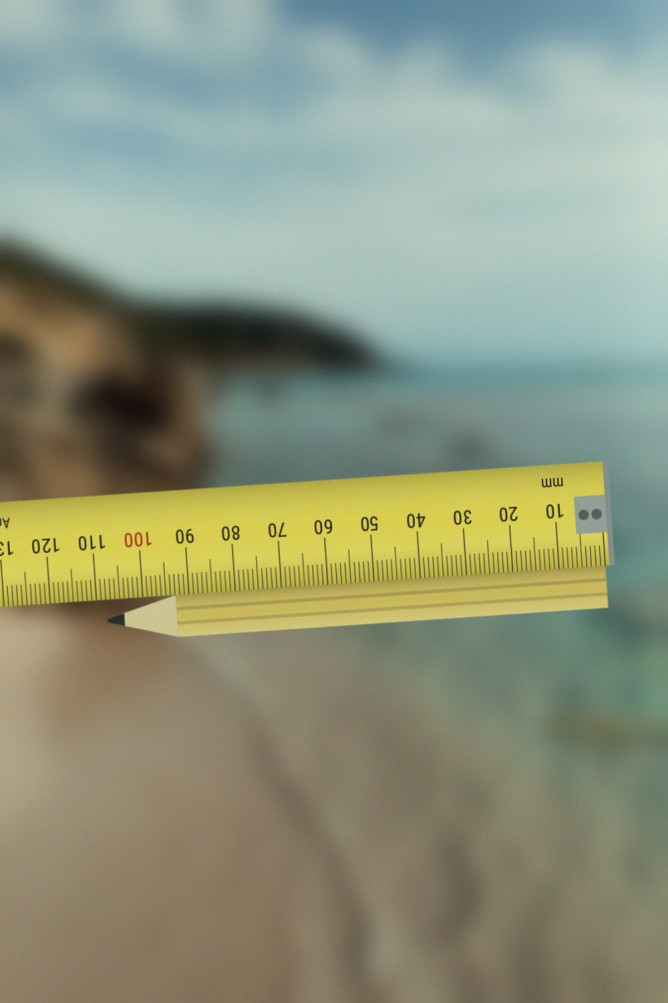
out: 108 mm
